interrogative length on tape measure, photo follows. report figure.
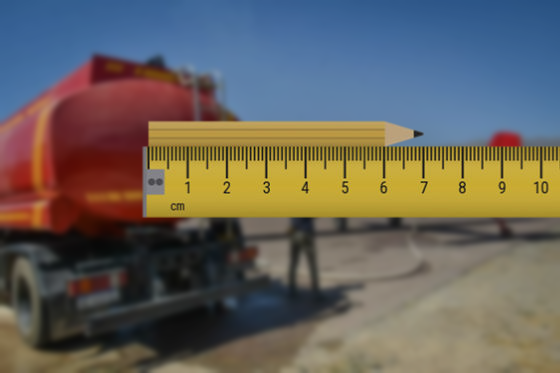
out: 7 cm
